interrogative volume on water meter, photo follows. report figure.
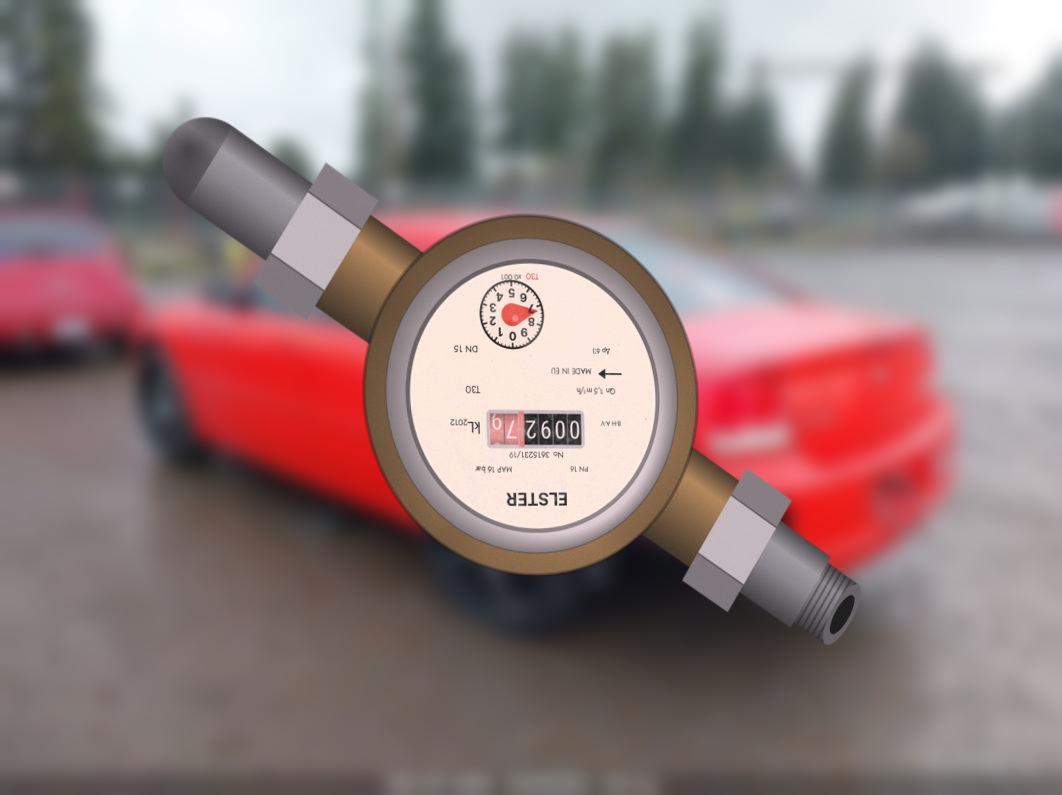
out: 92.787 kL
